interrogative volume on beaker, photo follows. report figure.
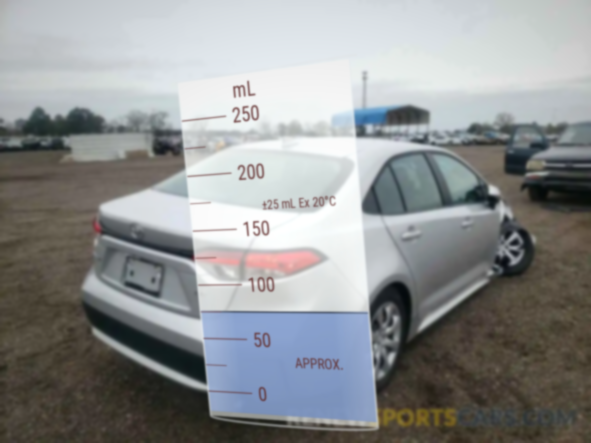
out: 75 mL
